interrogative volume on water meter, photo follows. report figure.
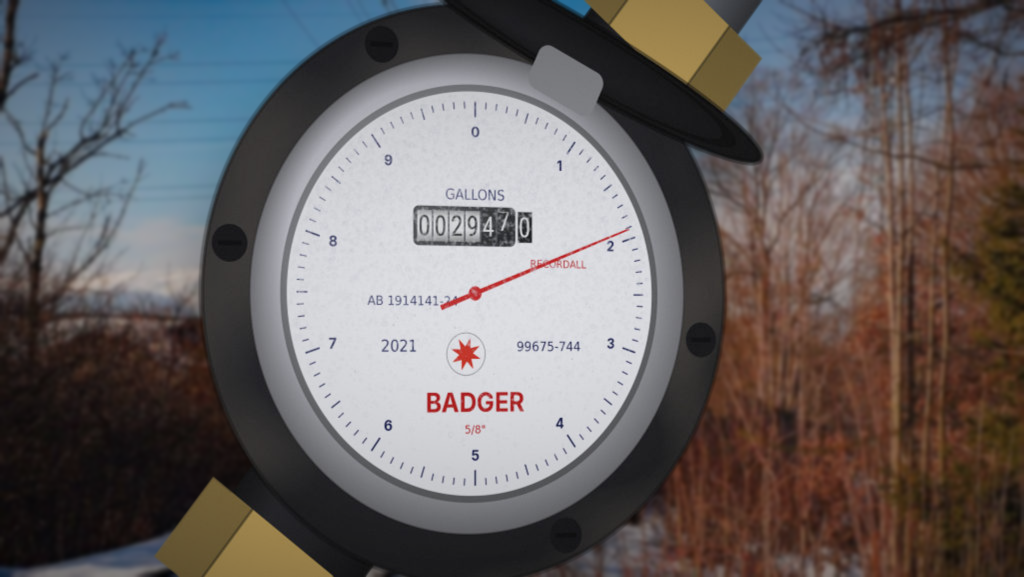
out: 29471.9 gal
